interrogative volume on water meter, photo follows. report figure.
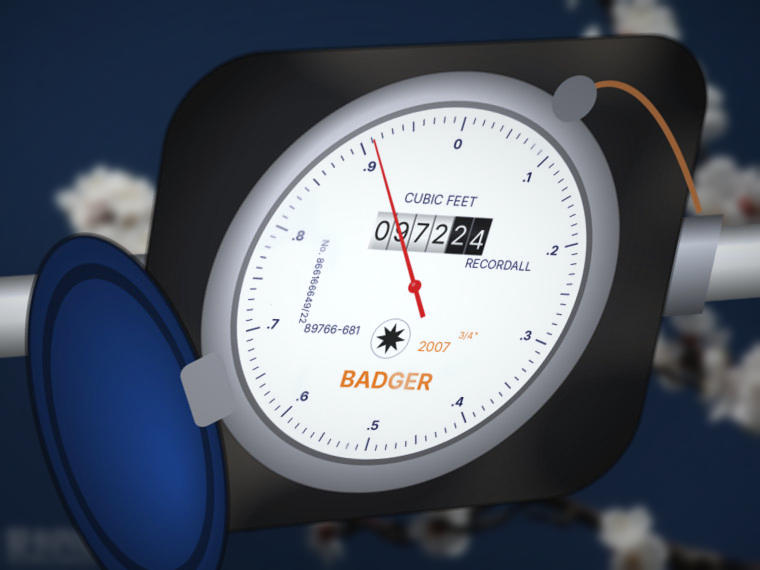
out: 97223.91 ft³
